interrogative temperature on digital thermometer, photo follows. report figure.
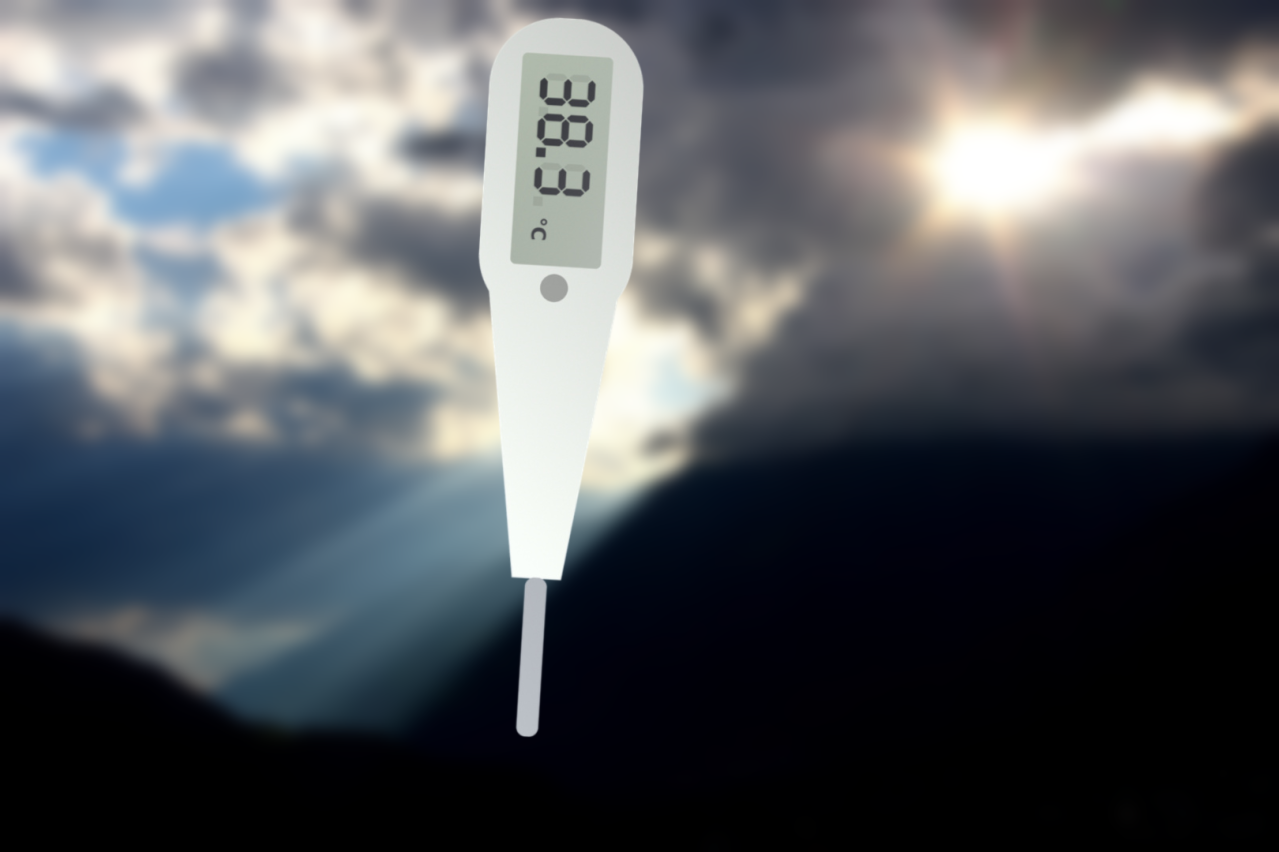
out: 38.3 °C
